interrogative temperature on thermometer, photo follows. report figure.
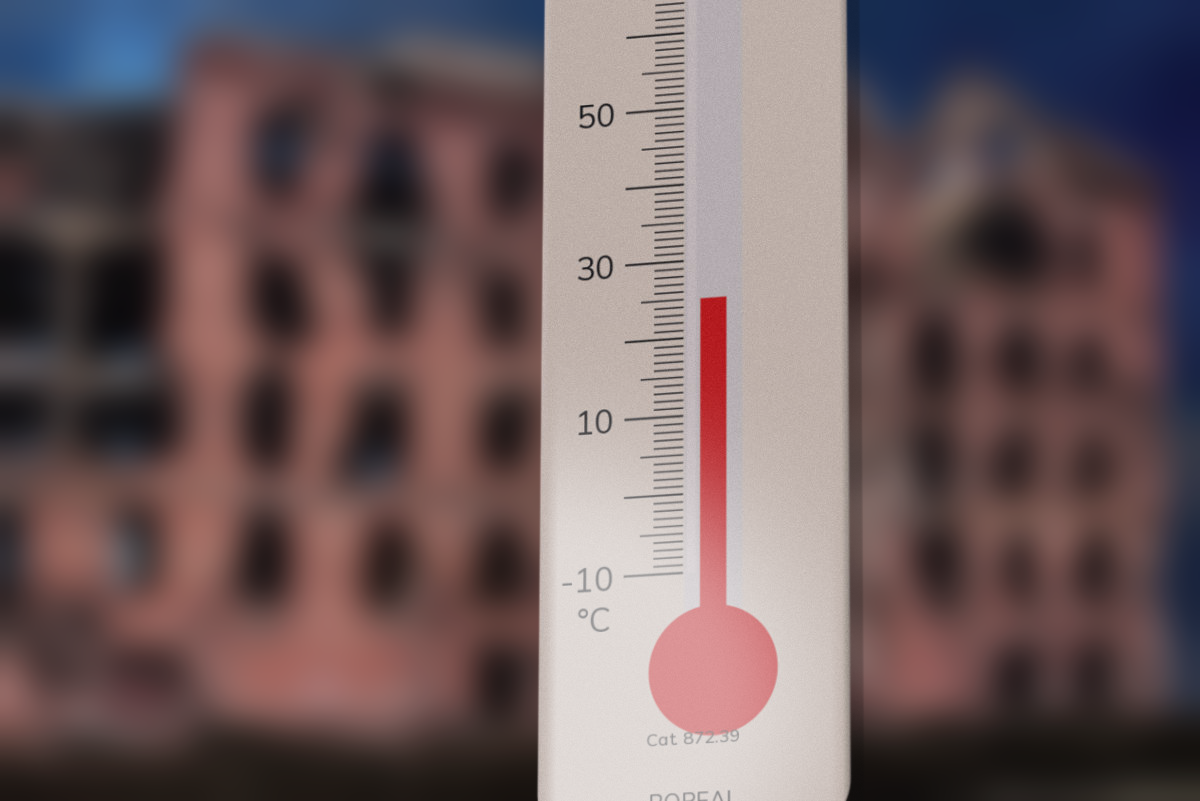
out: 25 °C
